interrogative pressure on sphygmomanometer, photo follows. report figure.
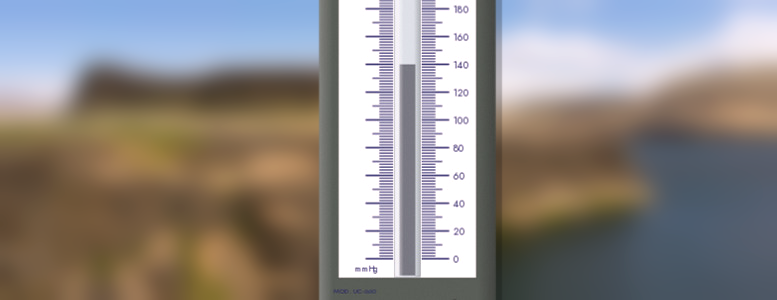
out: 140 mmHg
